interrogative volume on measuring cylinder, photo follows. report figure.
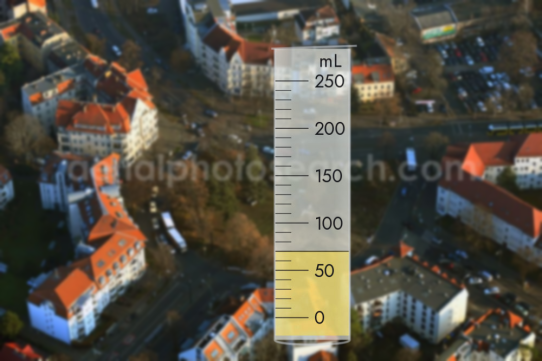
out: 70 mL
